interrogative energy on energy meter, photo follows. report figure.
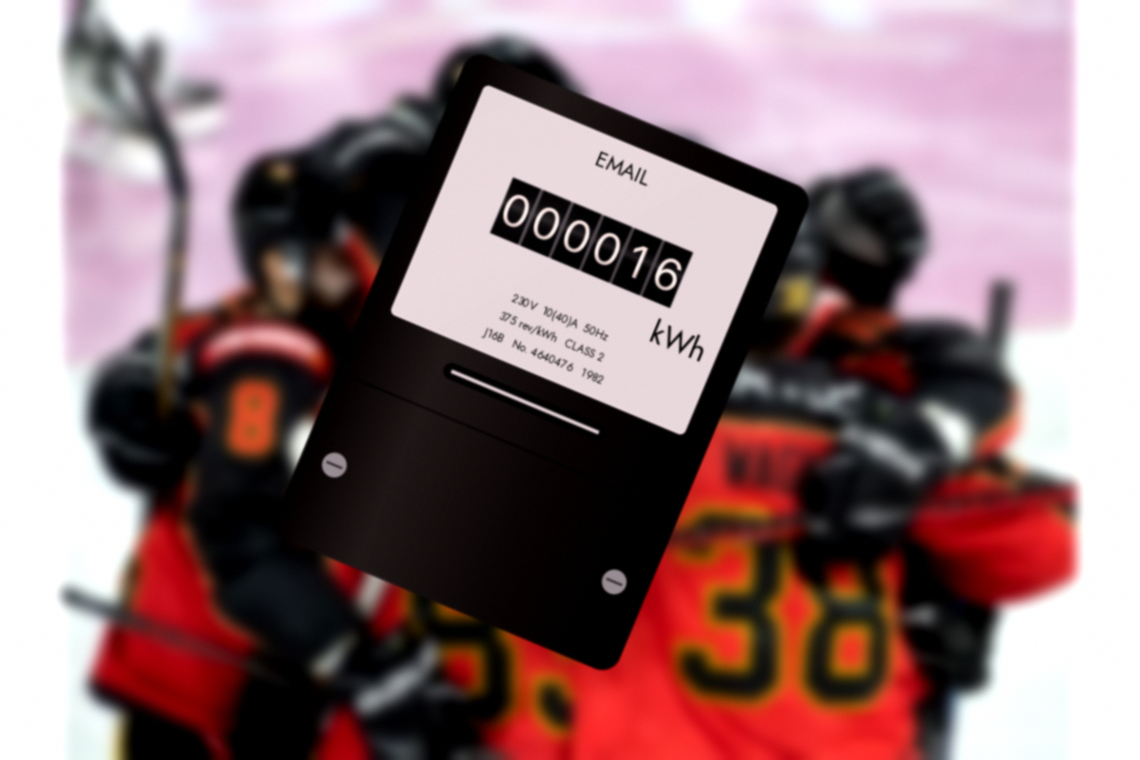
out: 16 kWh
